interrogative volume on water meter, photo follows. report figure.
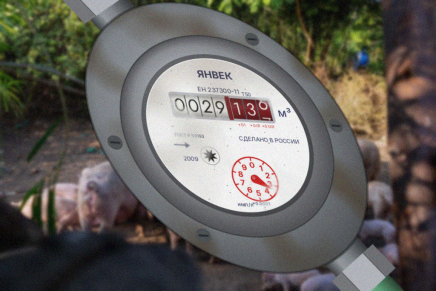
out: 29.1363 m³
